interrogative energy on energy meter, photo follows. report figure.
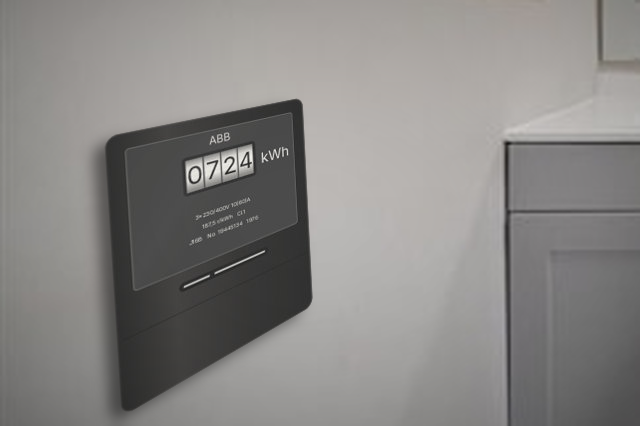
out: 724 kWh
